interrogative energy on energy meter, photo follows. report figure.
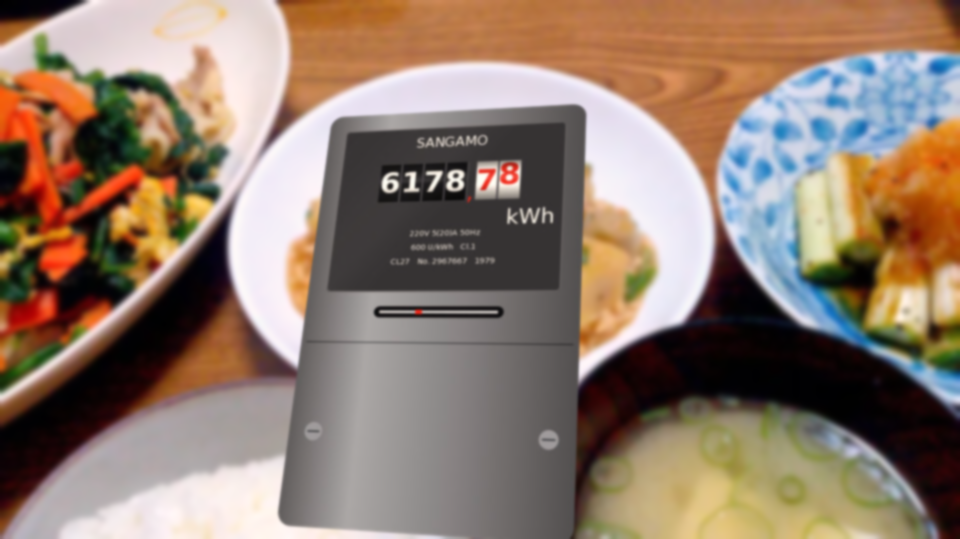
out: 6178.78 kWh
